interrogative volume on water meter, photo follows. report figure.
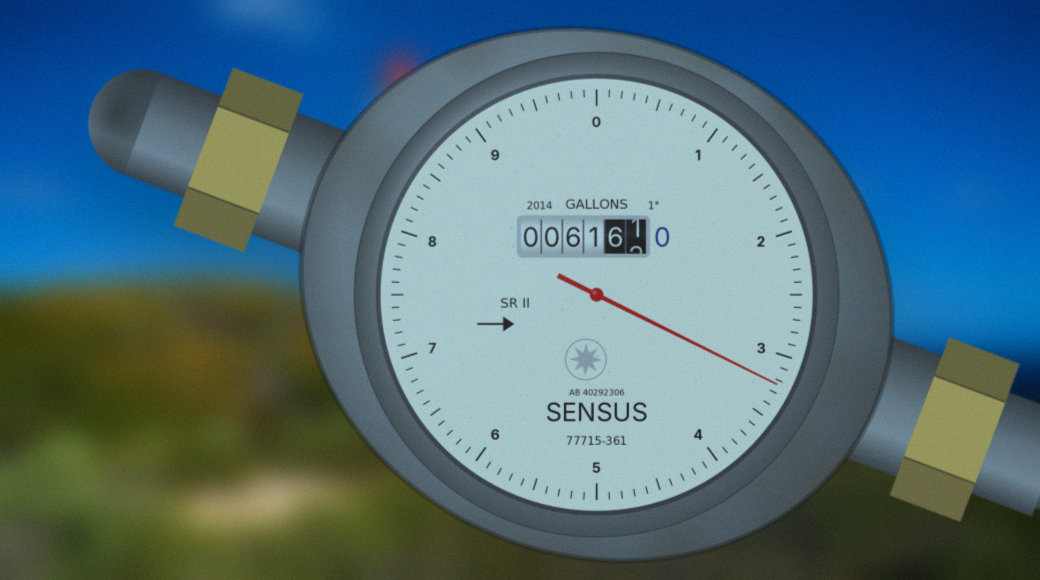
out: 61613.2 gal
